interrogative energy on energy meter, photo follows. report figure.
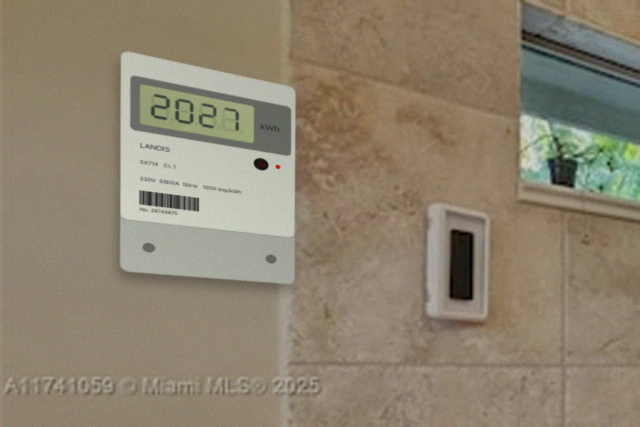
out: 2027 kWh
